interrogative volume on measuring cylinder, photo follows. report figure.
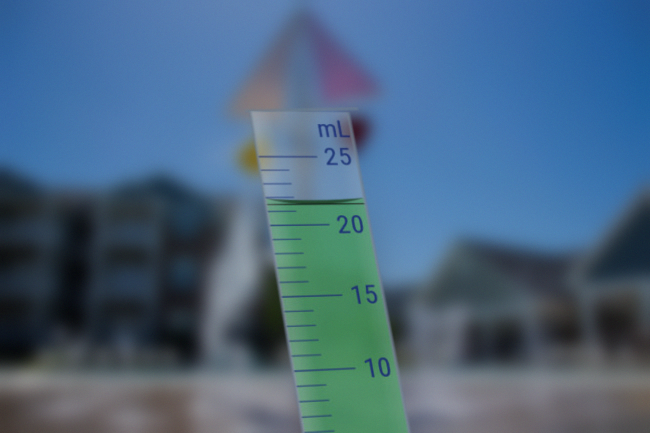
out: 21.5 mL
